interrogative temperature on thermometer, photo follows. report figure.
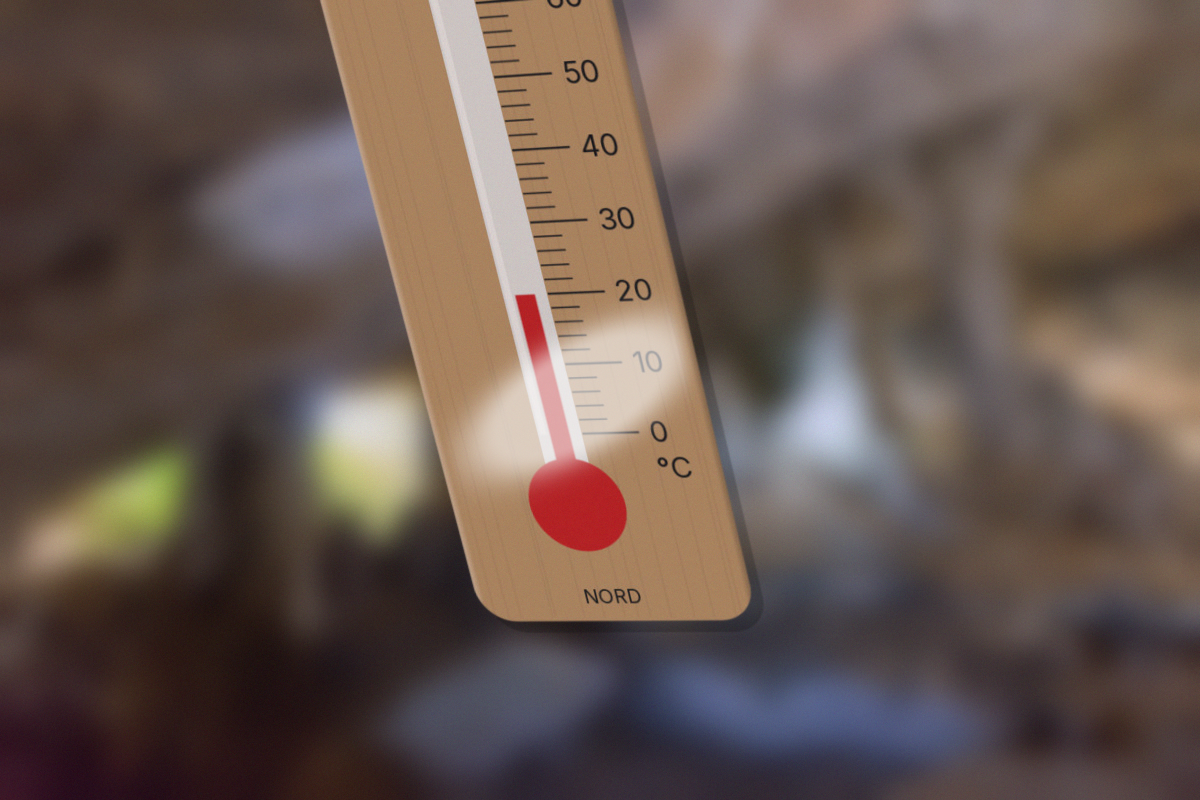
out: 20 °C
